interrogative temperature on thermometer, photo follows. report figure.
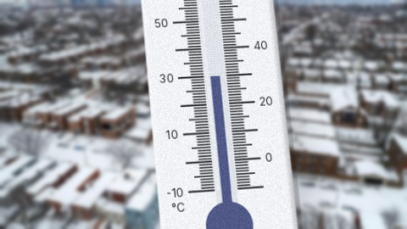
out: 30 °C
